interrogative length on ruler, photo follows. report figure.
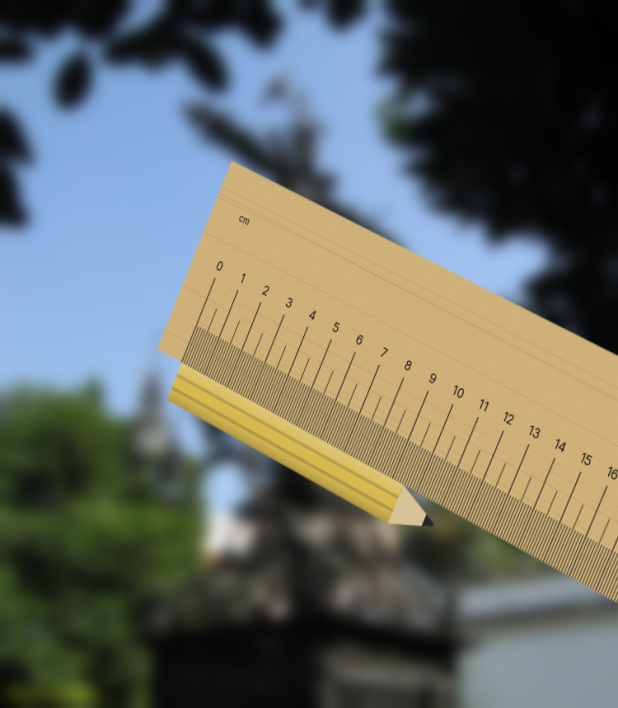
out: 11 cm
